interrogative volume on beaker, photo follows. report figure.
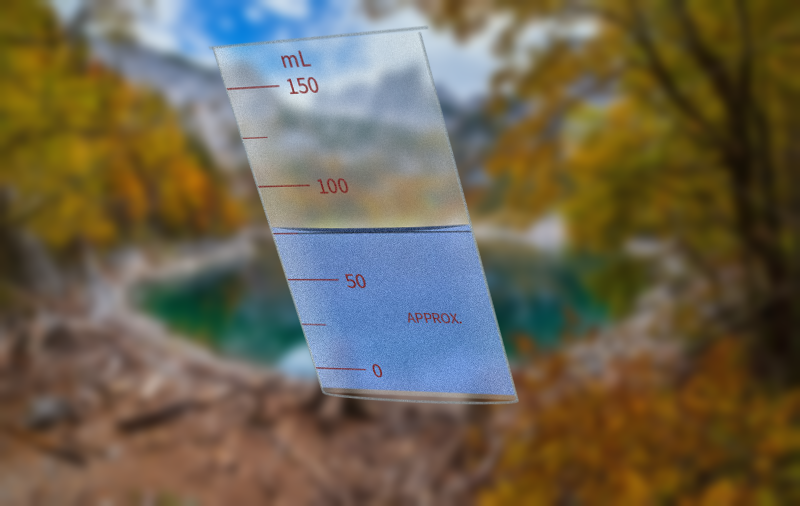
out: 75 mL
